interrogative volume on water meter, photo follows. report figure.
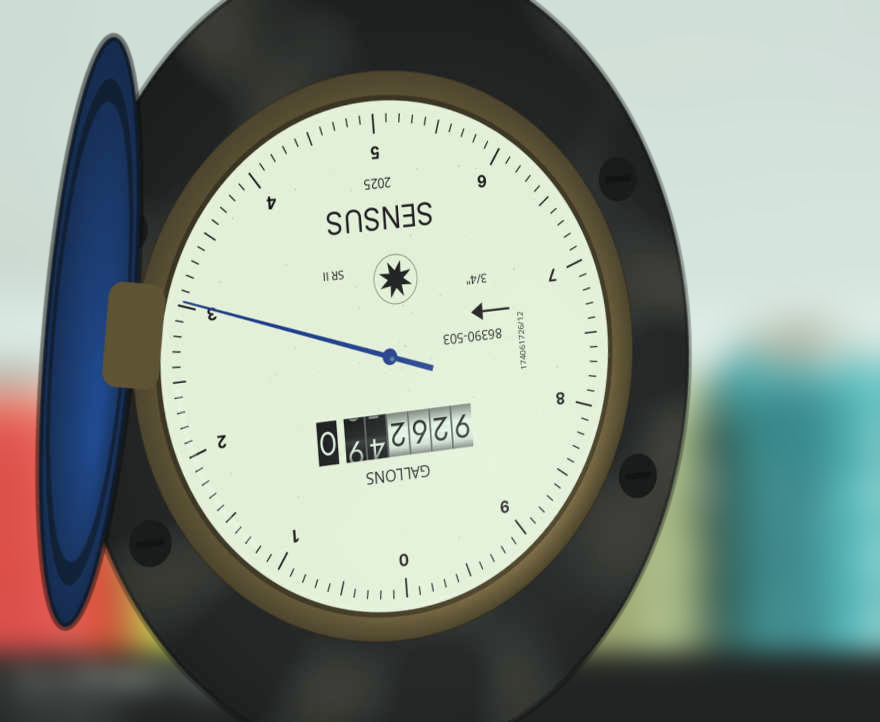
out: 9262493.0 gal
